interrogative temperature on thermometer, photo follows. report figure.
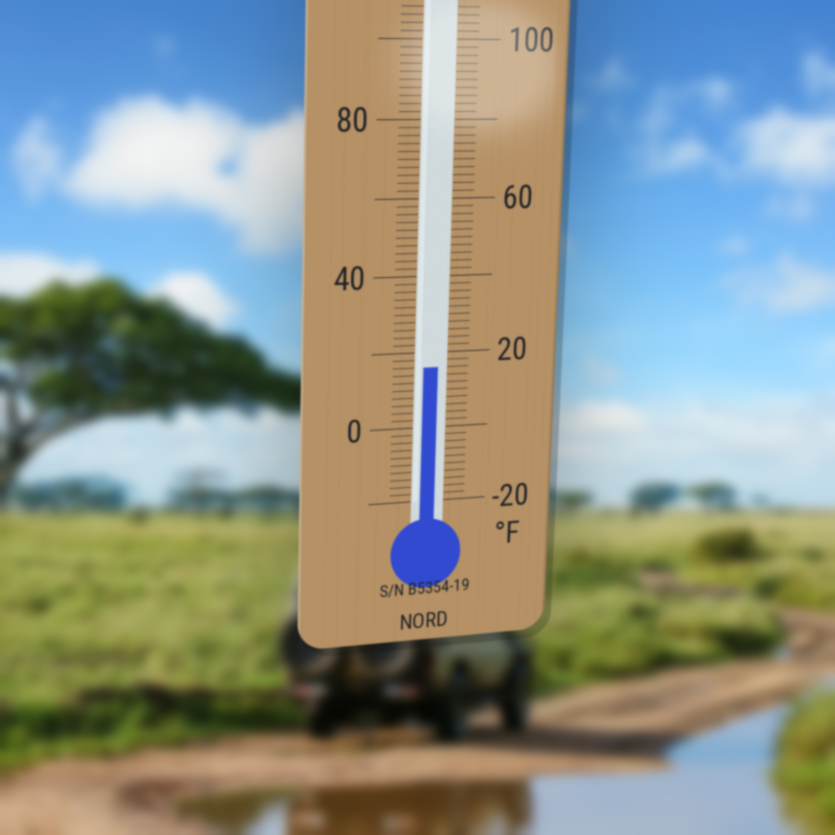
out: 16 °F
